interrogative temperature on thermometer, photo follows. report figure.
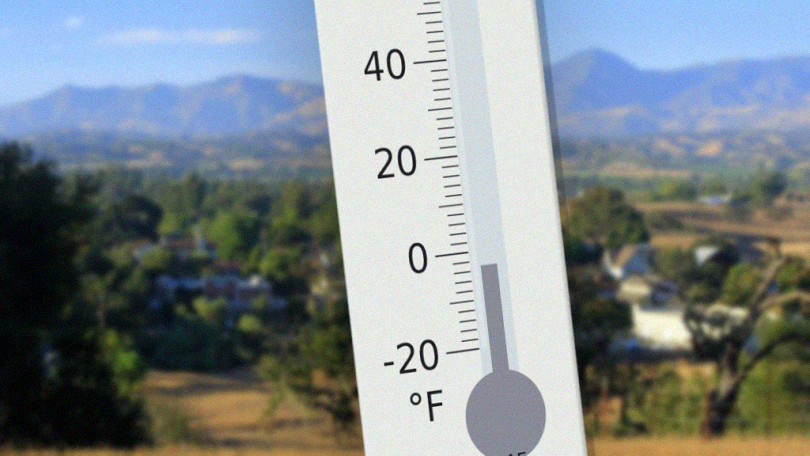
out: -3 °F
